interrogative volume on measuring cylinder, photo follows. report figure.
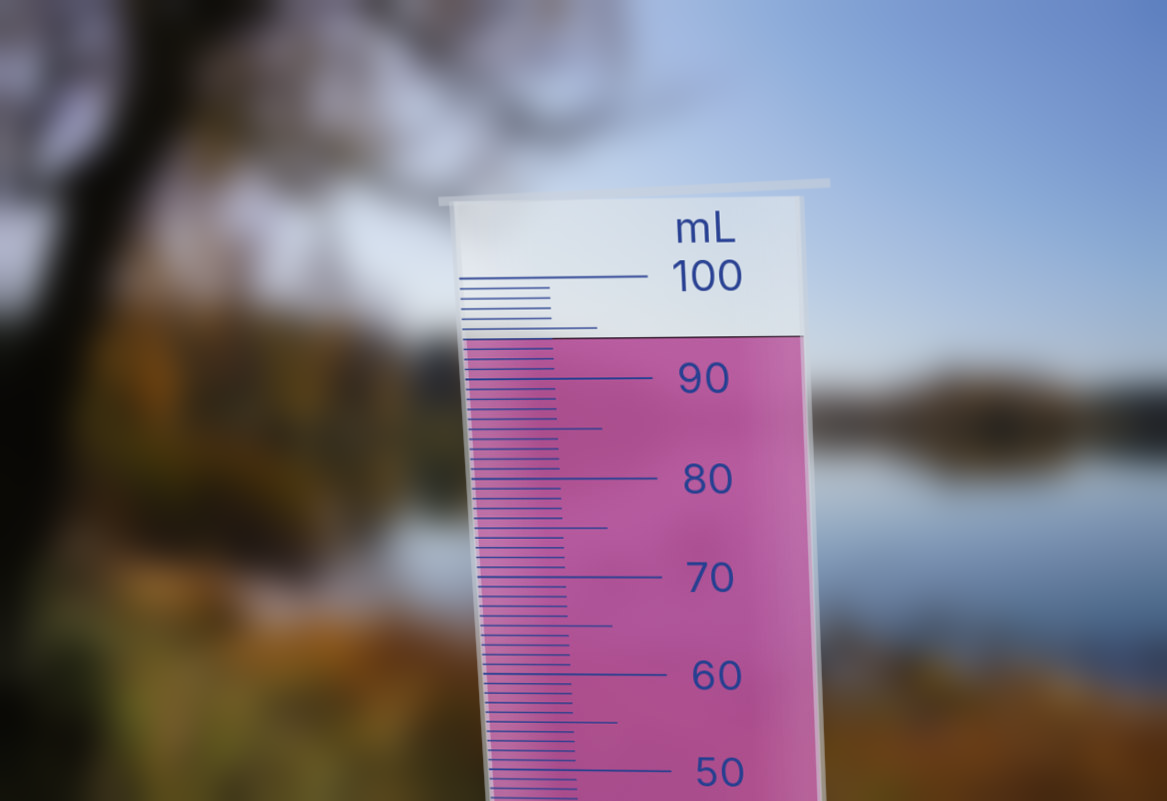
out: 94 mL
